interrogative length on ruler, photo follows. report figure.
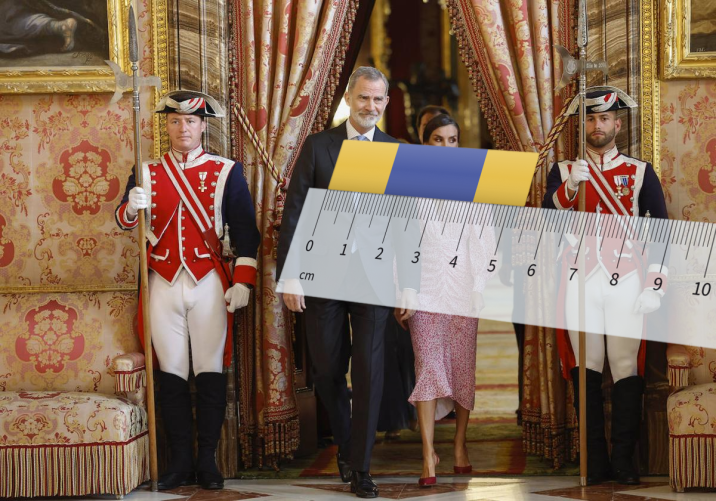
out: 5.4 cm
